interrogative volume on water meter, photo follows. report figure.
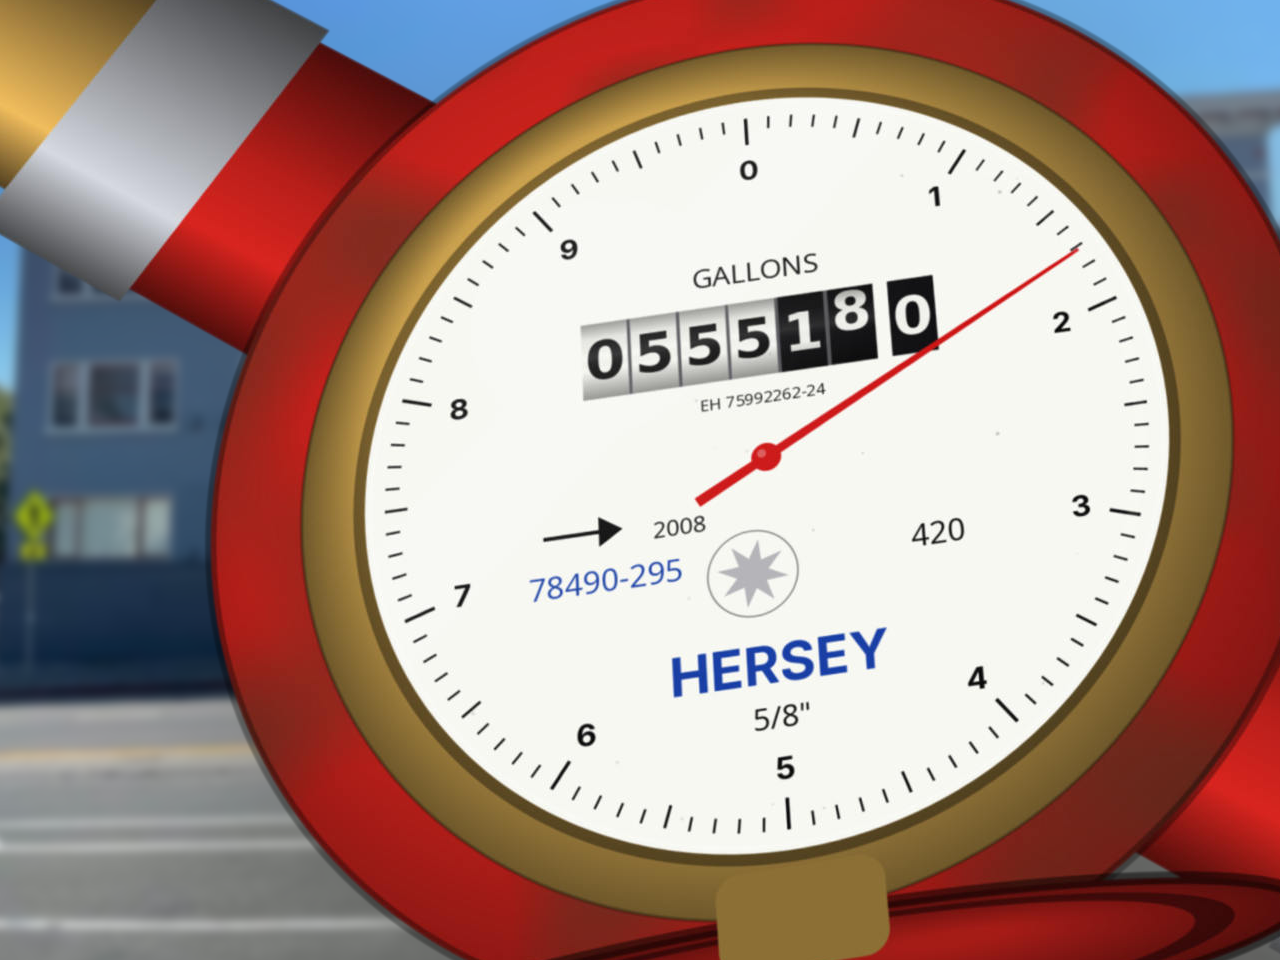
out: 555181.7 gal
